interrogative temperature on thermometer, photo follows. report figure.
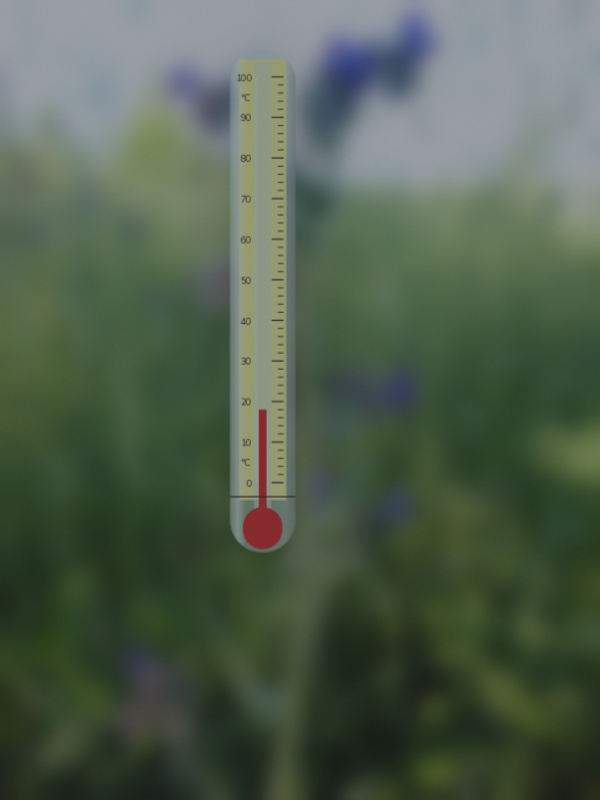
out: 18 °C
